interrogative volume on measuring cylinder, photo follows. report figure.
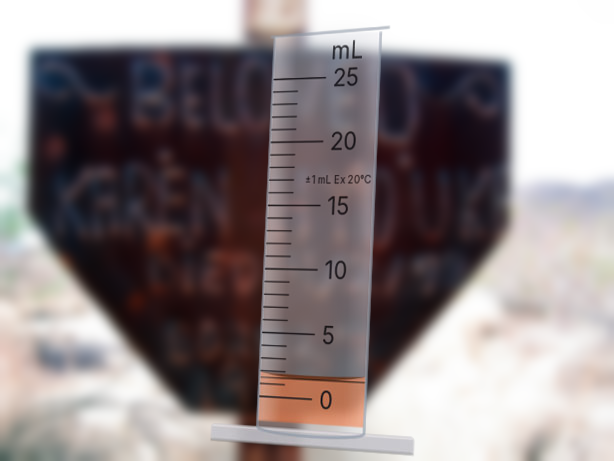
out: 1.5 mL
